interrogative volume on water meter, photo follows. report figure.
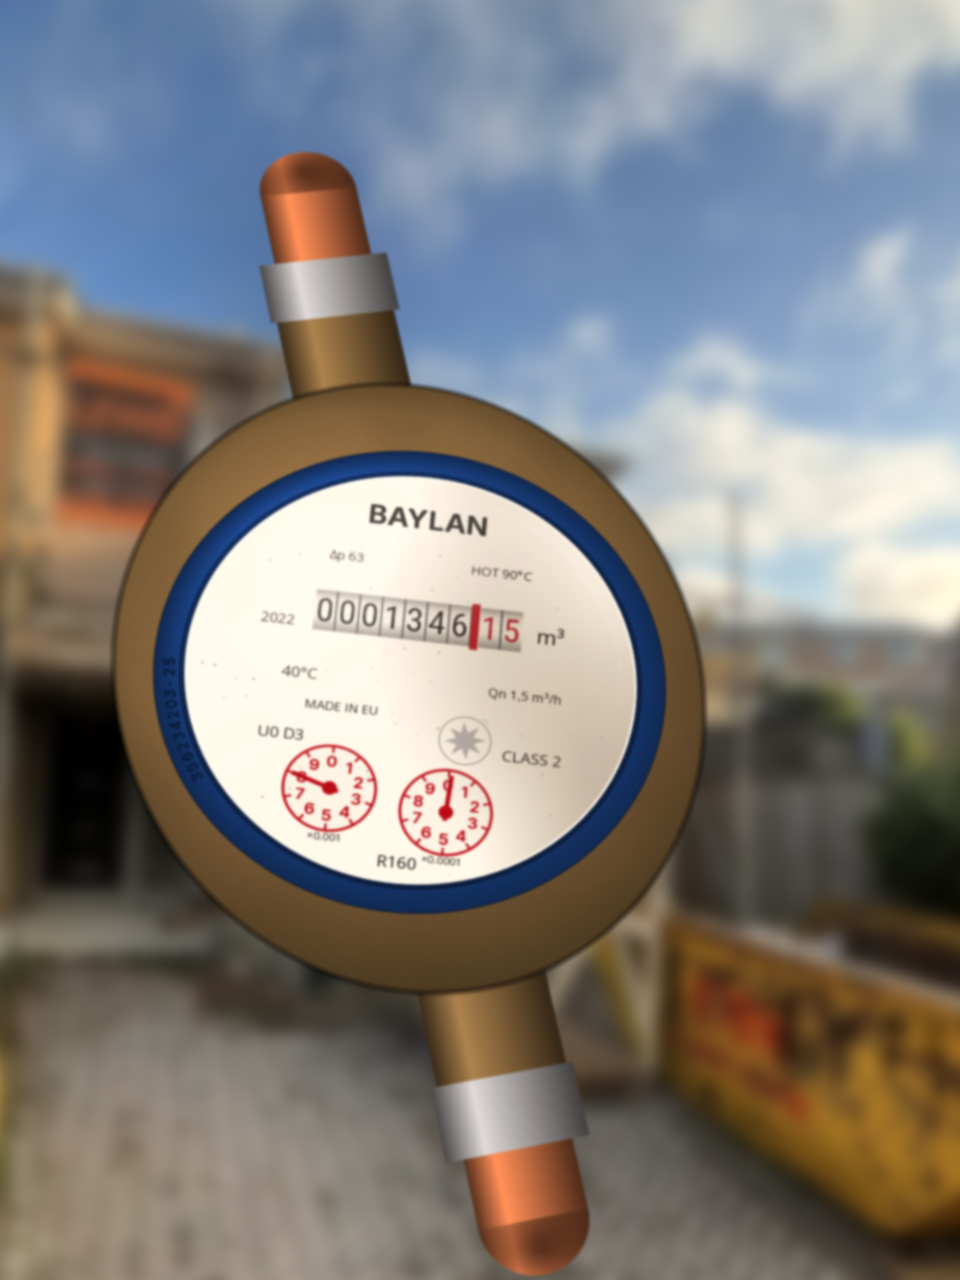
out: 1346.1580 m³
